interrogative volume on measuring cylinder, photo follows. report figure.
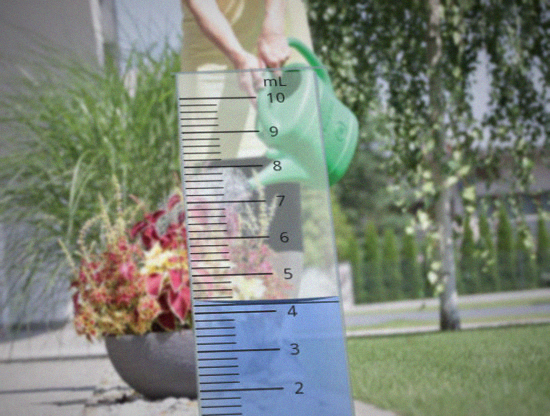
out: 4.2 mL
